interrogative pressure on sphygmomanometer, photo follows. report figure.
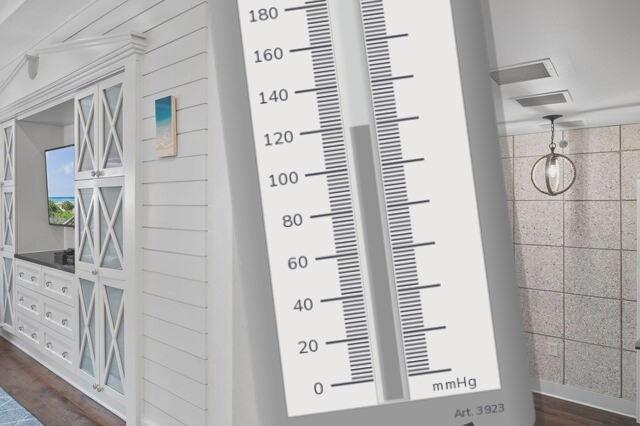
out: 120 mmHg
